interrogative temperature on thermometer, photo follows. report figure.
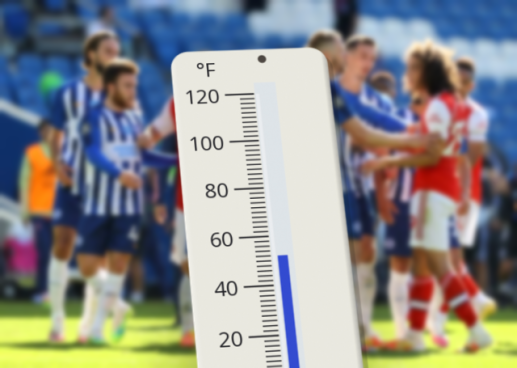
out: 52 °F
